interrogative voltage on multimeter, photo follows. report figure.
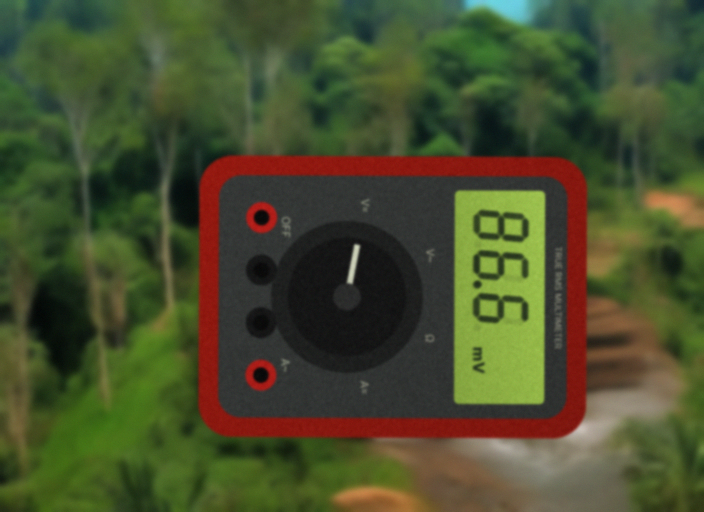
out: 86.6 mV
